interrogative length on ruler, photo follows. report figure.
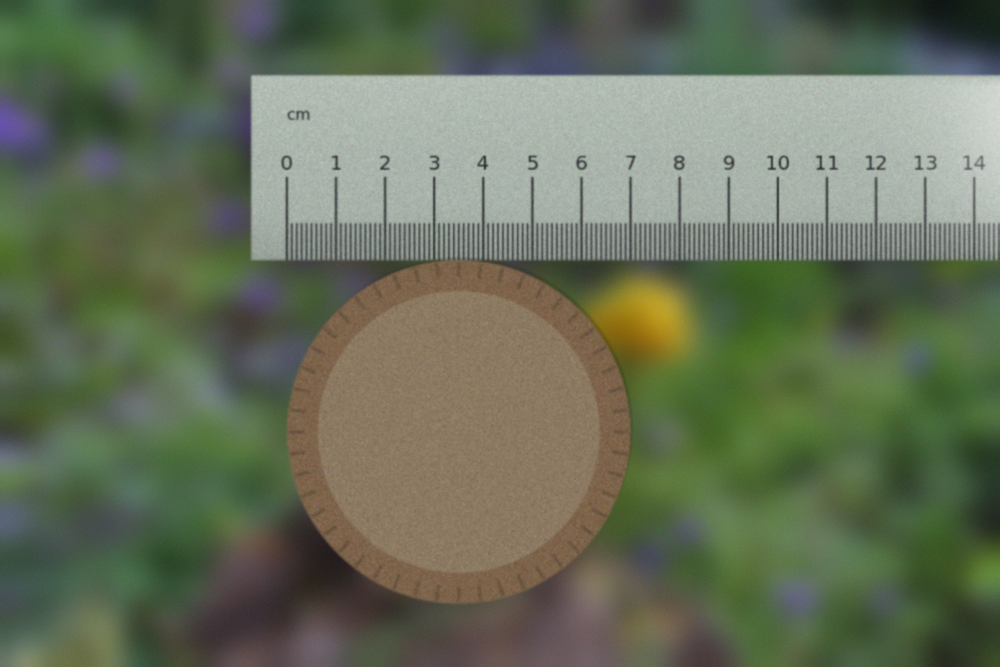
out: 7 cm
